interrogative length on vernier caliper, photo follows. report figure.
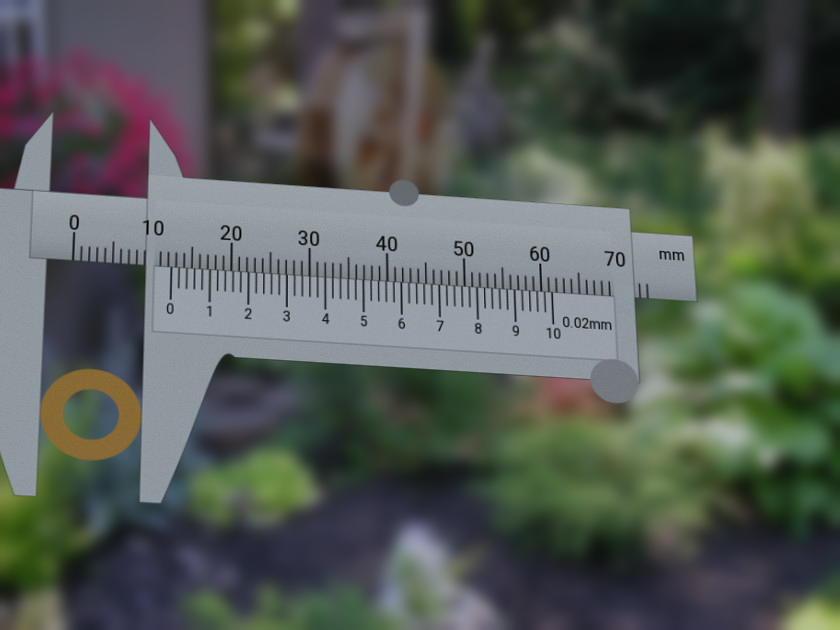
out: 12.4 mm
